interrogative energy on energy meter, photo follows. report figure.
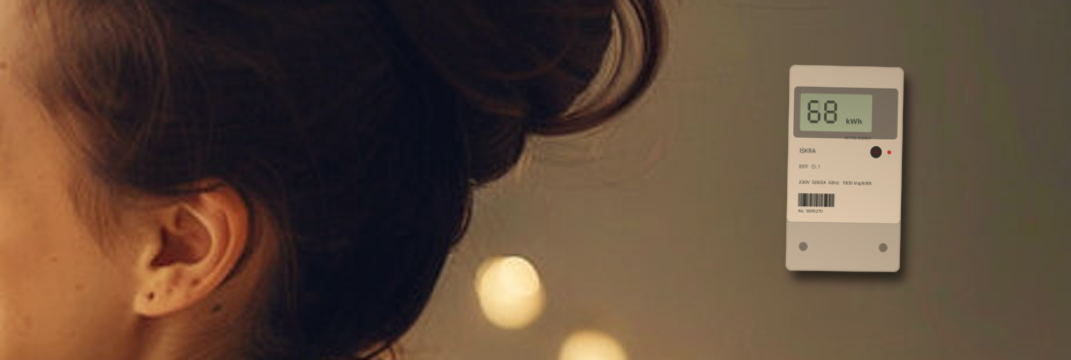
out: 68 kWh
